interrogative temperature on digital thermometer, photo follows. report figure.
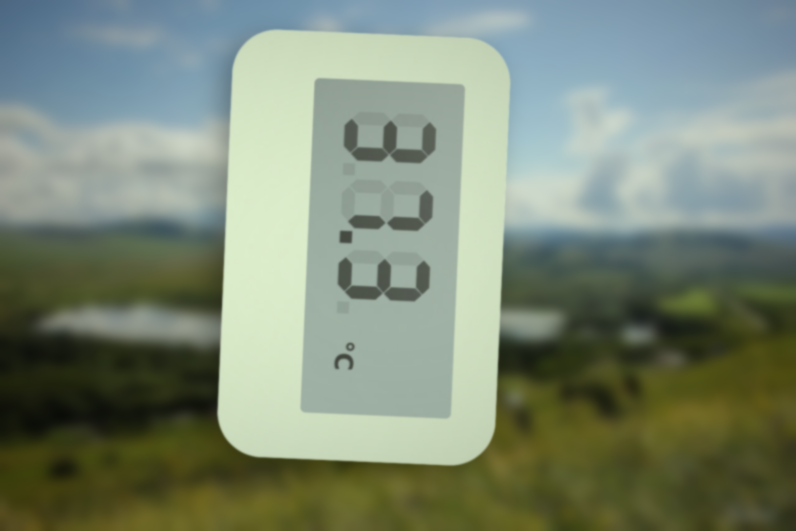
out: 37.3 °C
